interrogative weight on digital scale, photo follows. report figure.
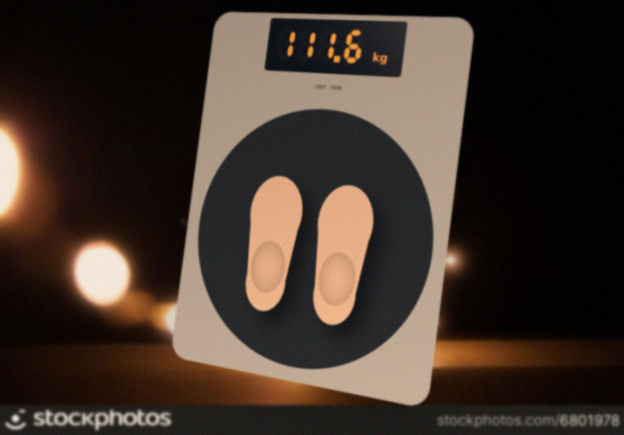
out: 111.6 kg
